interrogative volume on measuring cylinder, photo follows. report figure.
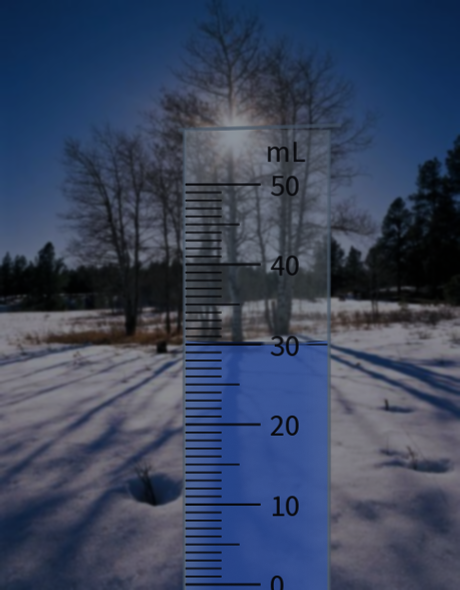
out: 30 mL
